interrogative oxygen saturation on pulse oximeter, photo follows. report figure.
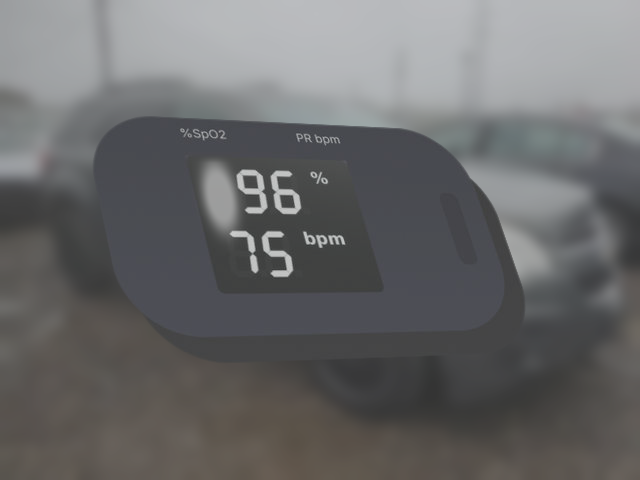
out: 96 %
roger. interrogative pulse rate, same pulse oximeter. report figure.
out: 75 bpm
